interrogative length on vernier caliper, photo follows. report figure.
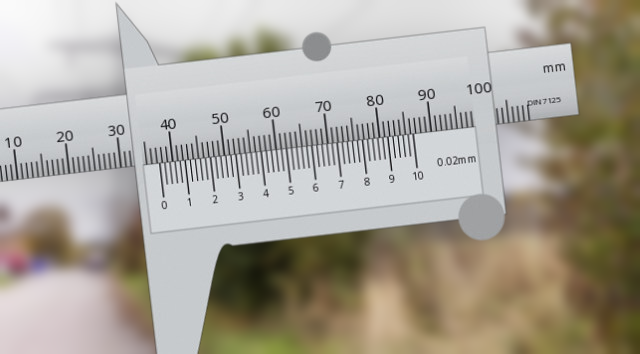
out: 37.5 mm
